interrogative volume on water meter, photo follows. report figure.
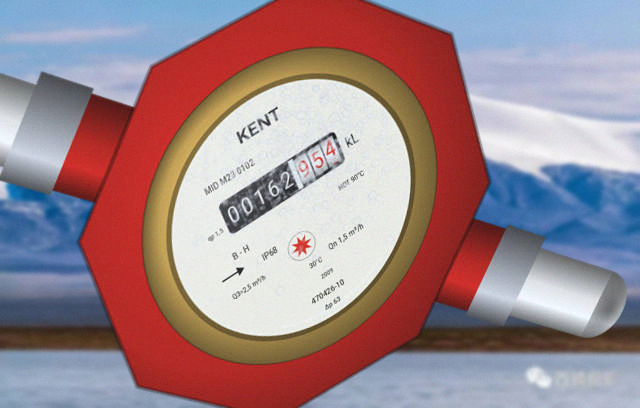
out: 162.954 kL
